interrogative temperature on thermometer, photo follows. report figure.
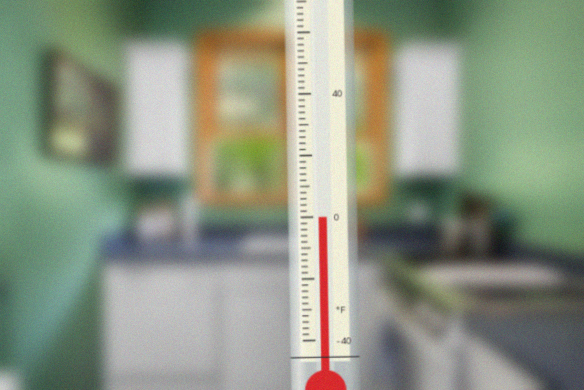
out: 0 °F
